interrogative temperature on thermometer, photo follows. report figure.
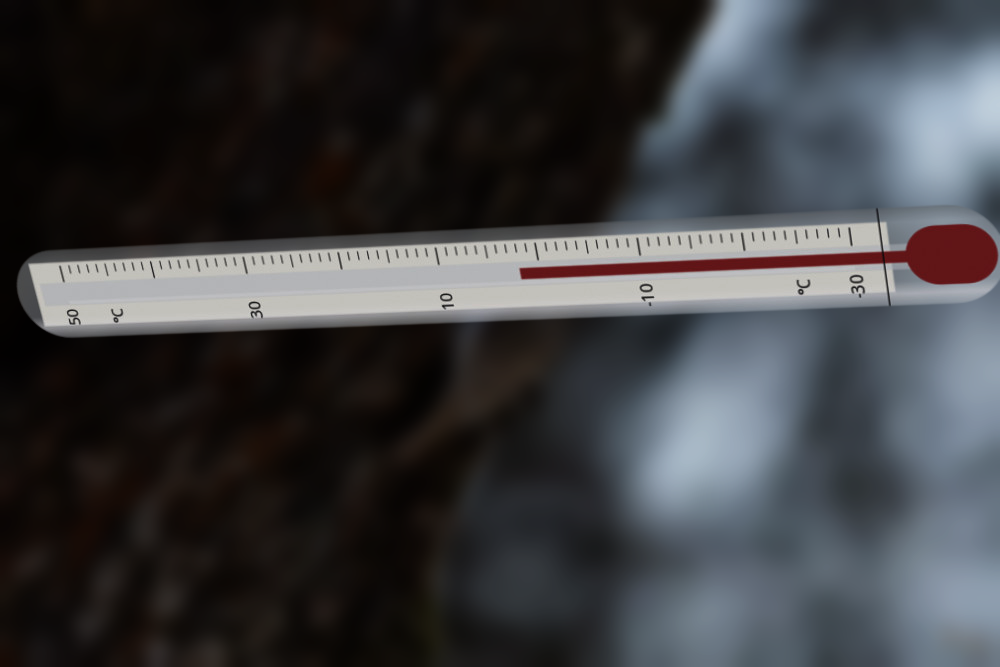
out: 2 °C
